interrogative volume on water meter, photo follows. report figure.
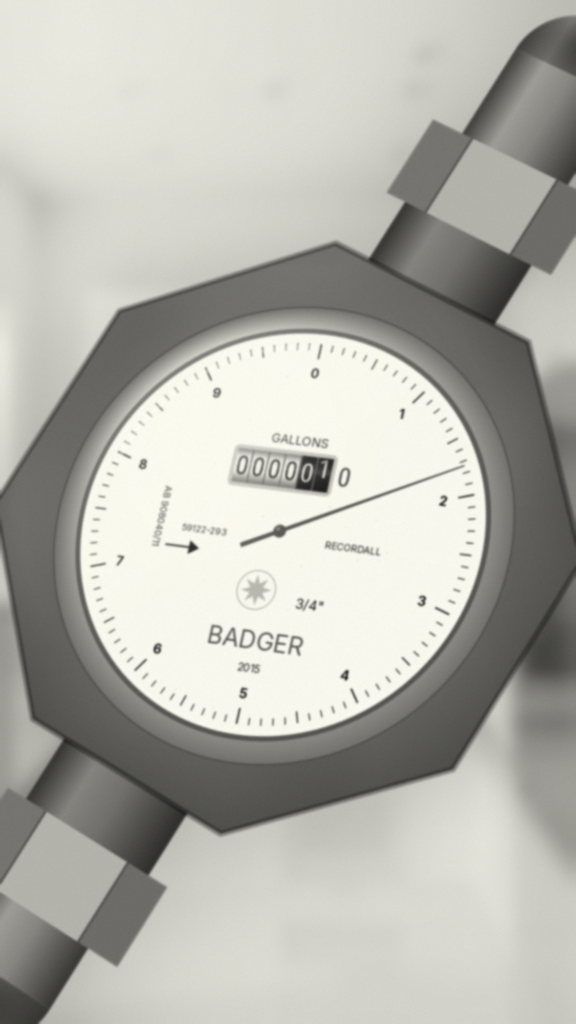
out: 11.7 gal
